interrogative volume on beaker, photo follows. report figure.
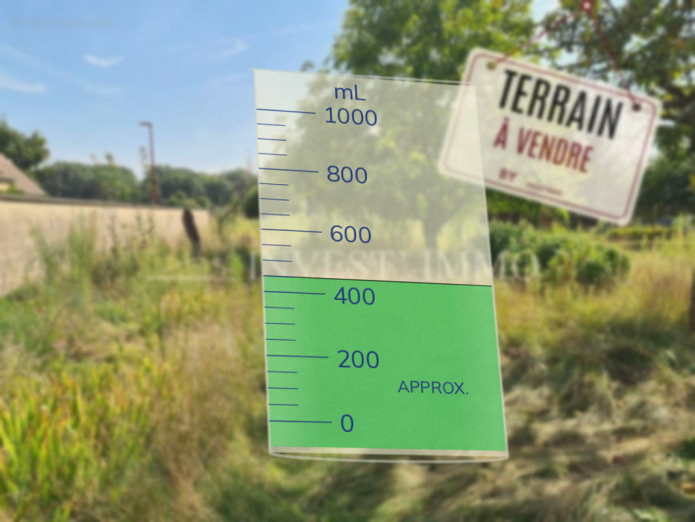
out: 450 mL
